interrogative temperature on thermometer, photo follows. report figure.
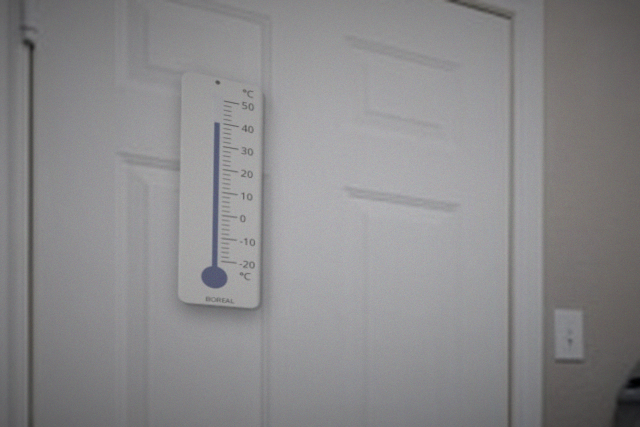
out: 40 °C
